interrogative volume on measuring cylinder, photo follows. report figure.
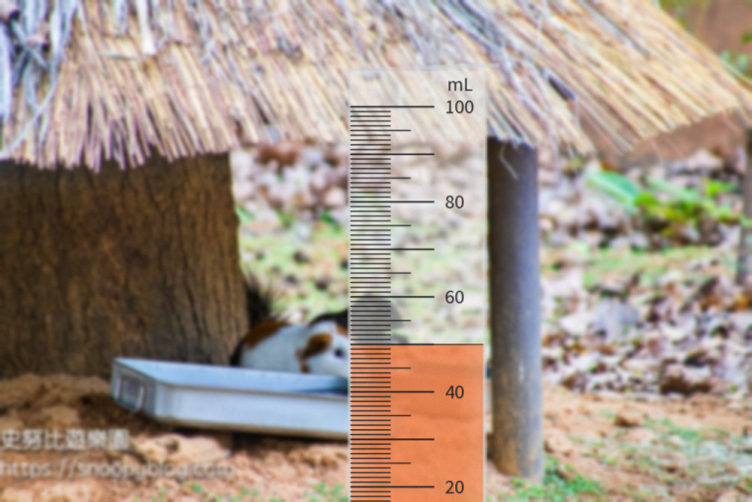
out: 50 mL
